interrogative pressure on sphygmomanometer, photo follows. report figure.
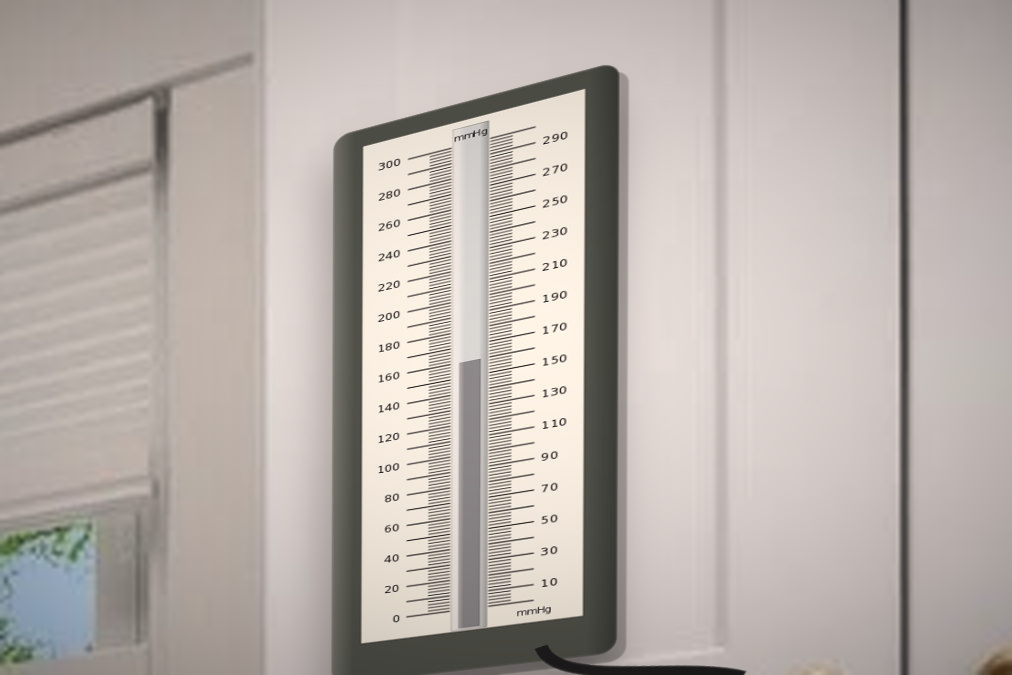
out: 160 mmHg
